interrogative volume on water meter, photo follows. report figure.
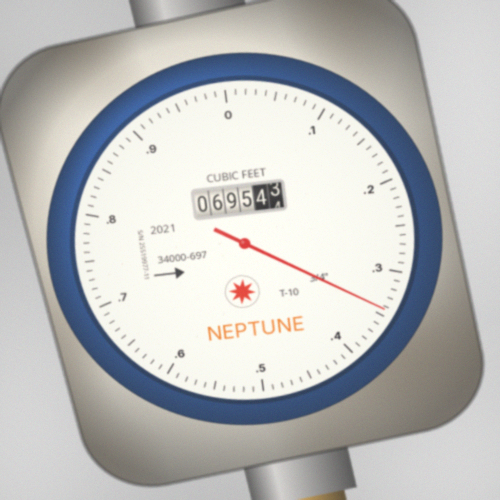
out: 69543.34 ft³
